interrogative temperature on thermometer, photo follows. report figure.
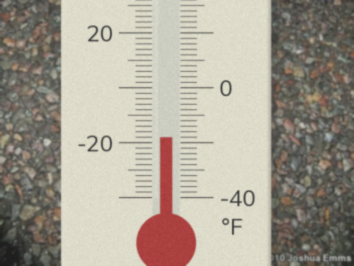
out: -18 °F
